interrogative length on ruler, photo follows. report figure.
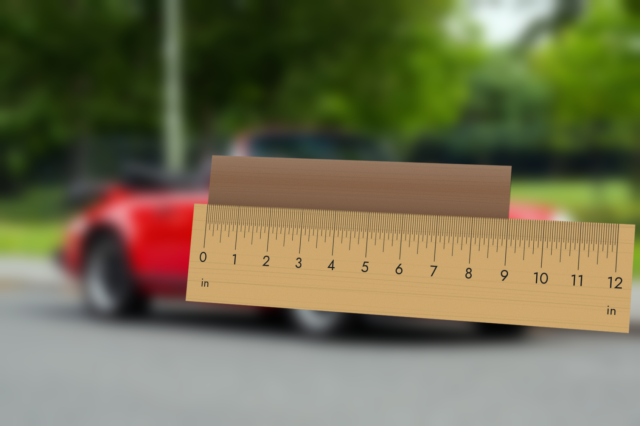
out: 9 in
